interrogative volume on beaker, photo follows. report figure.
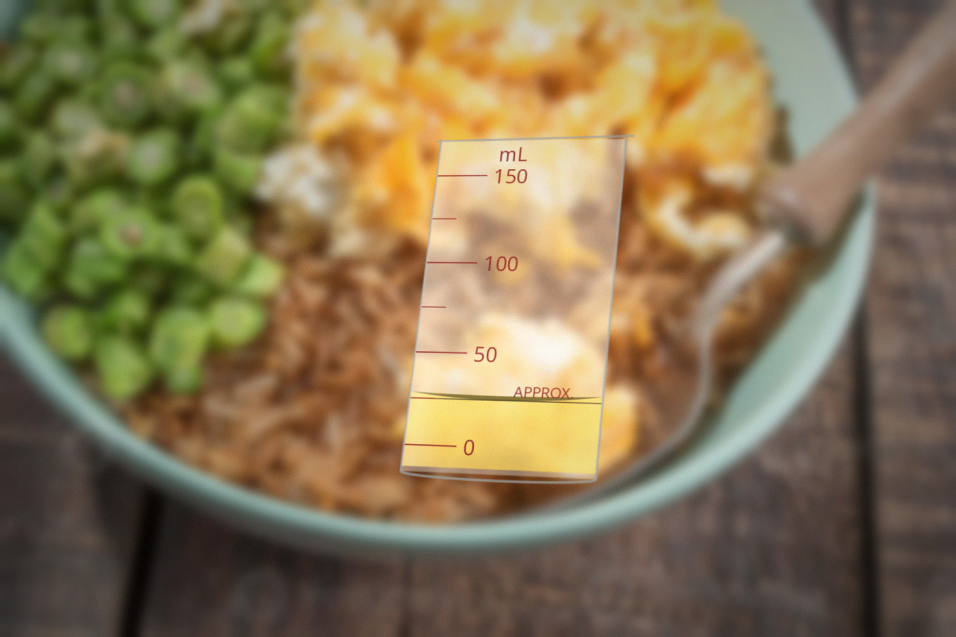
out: 25 mL
